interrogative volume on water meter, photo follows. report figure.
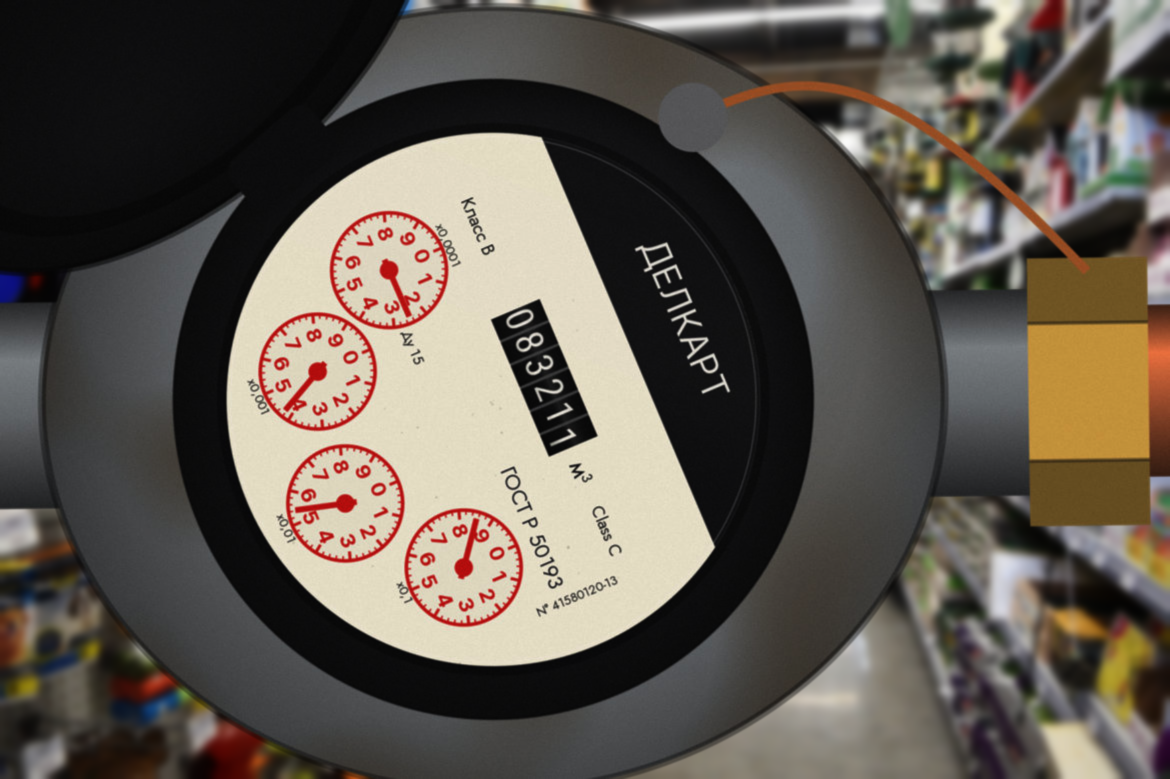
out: 83210.8542 m³
